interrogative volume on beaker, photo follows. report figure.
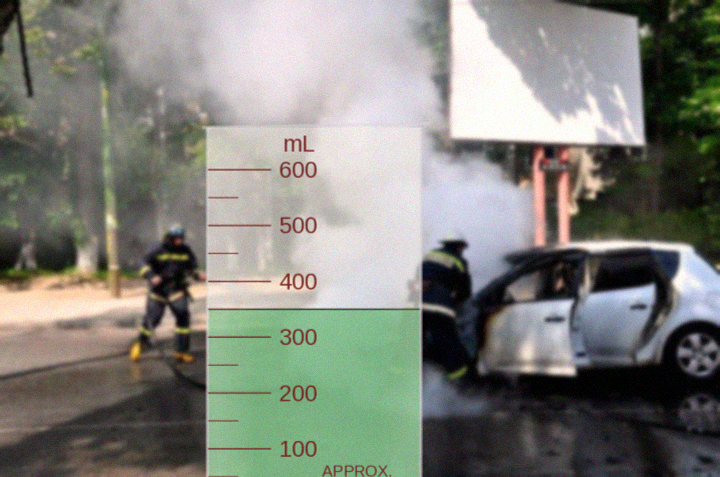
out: 350 mL
